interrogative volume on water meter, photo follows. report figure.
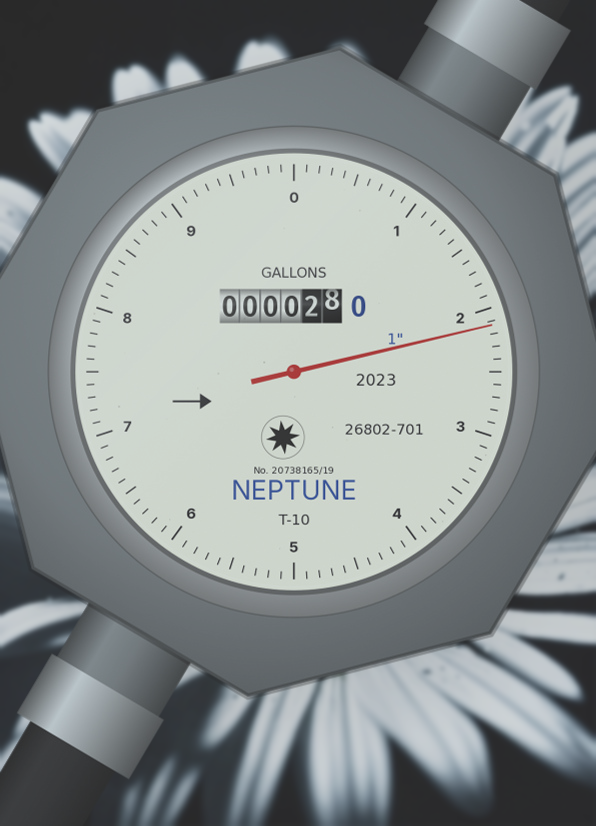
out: 282.1 gal
